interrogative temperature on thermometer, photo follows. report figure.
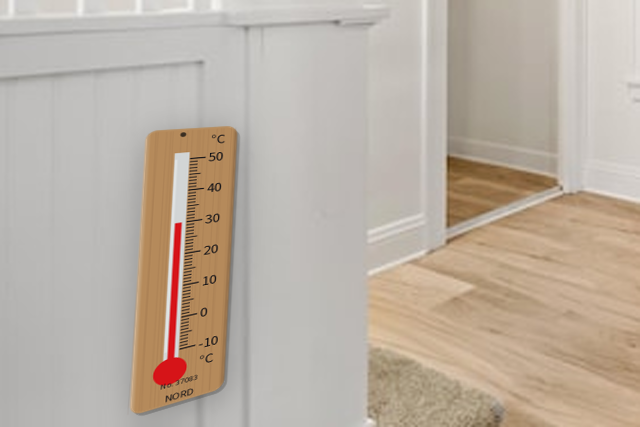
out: 30 °C
